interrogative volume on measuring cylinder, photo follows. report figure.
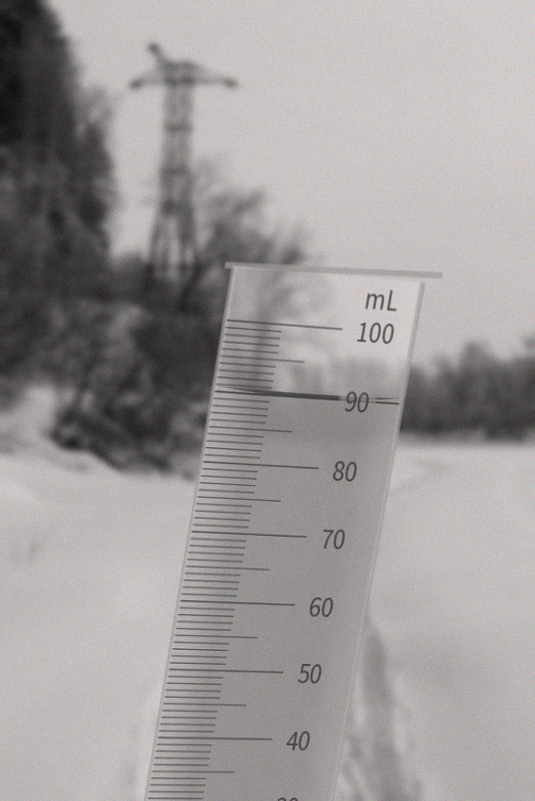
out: 90 mL
